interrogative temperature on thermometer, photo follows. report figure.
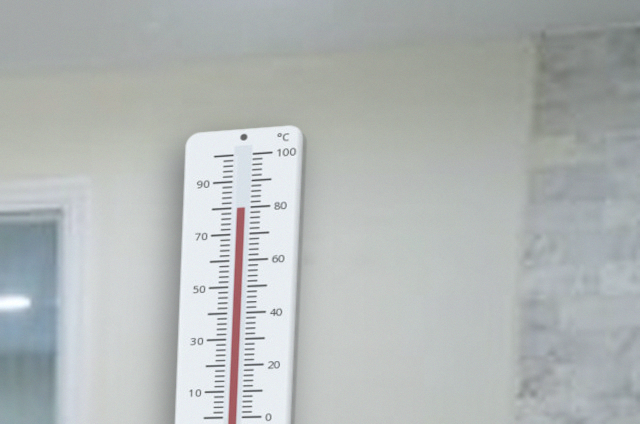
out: 80 °C
